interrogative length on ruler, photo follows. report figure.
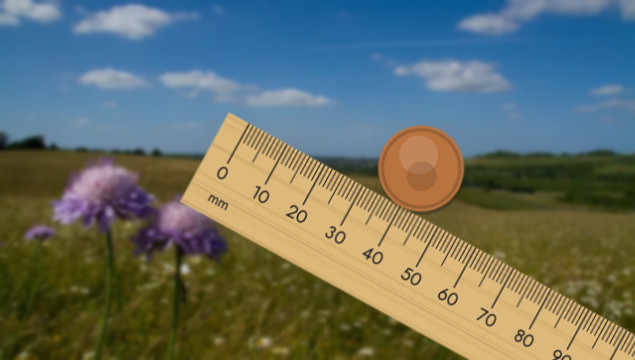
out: 20 mm
